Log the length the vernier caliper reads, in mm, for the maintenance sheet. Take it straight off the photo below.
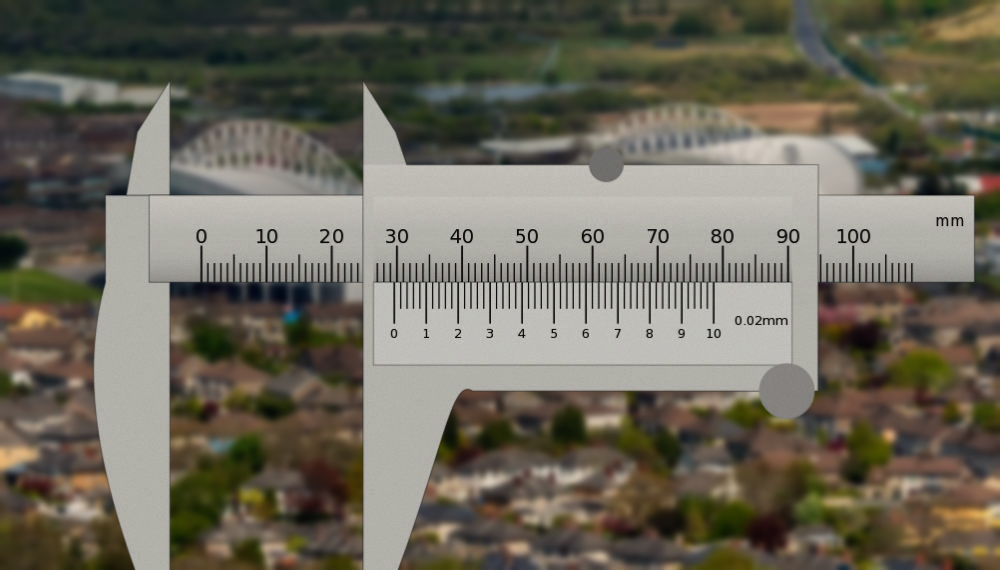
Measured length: 29.6 mm
